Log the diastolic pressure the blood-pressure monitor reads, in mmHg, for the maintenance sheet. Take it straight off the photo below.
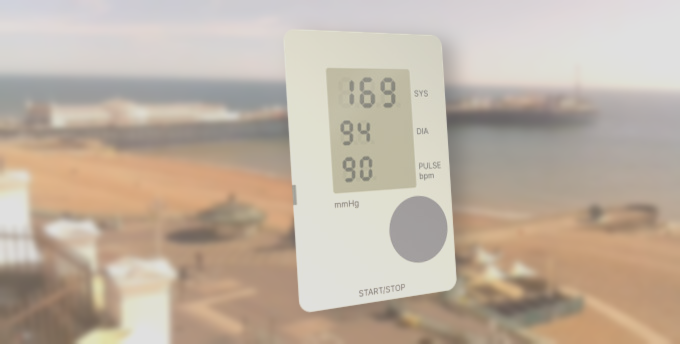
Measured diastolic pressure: 94 mmHg
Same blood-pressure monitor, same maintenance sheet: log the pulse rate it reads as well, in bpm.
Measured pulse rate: 90 bpm
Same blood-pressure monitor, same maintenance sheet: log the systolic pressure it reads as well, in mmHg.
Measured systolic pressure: 169 mmHg
